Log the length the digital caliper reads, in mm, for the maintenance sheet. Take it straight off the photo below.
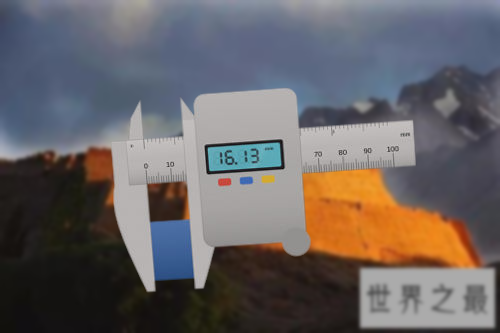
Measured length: 16.13 mm
